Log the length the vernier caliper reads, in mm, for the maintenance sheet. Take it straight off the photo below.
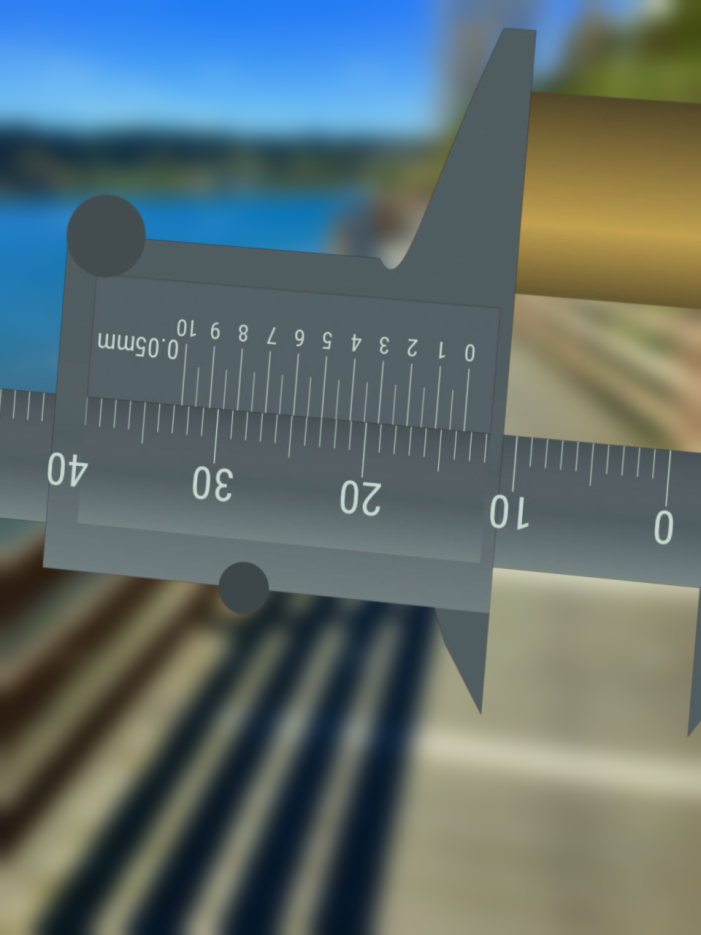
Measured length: 13.5 mm
